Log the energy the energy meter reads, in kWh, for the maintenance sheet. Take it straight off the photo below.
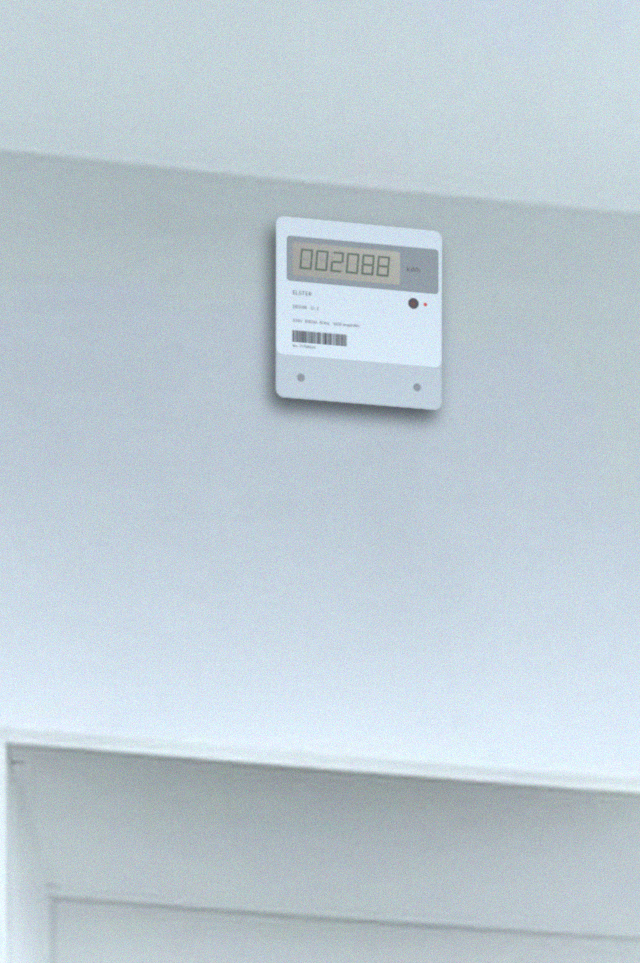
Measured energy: 2088 kWh
